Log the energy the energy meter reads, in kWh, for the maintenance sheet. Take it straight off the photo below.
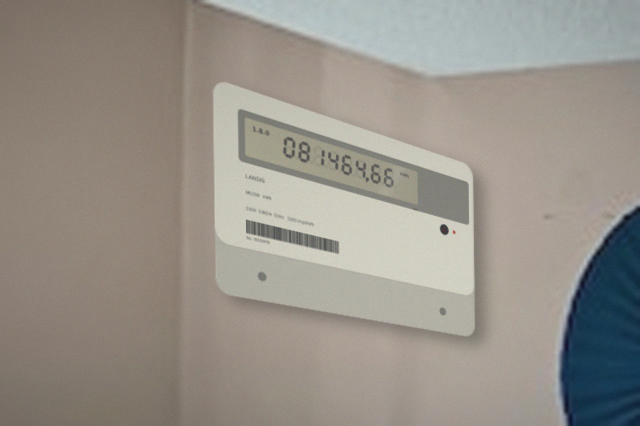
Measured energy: 81464.66 kWh
